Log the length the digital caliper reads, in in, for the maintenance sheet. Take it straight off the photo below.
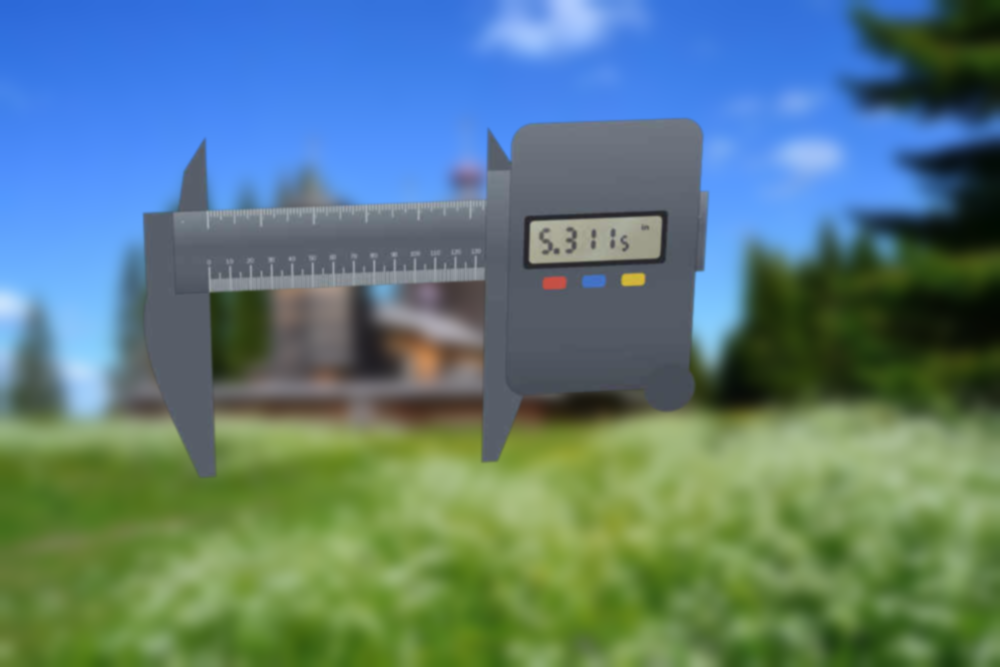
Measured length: 5.3115 in
